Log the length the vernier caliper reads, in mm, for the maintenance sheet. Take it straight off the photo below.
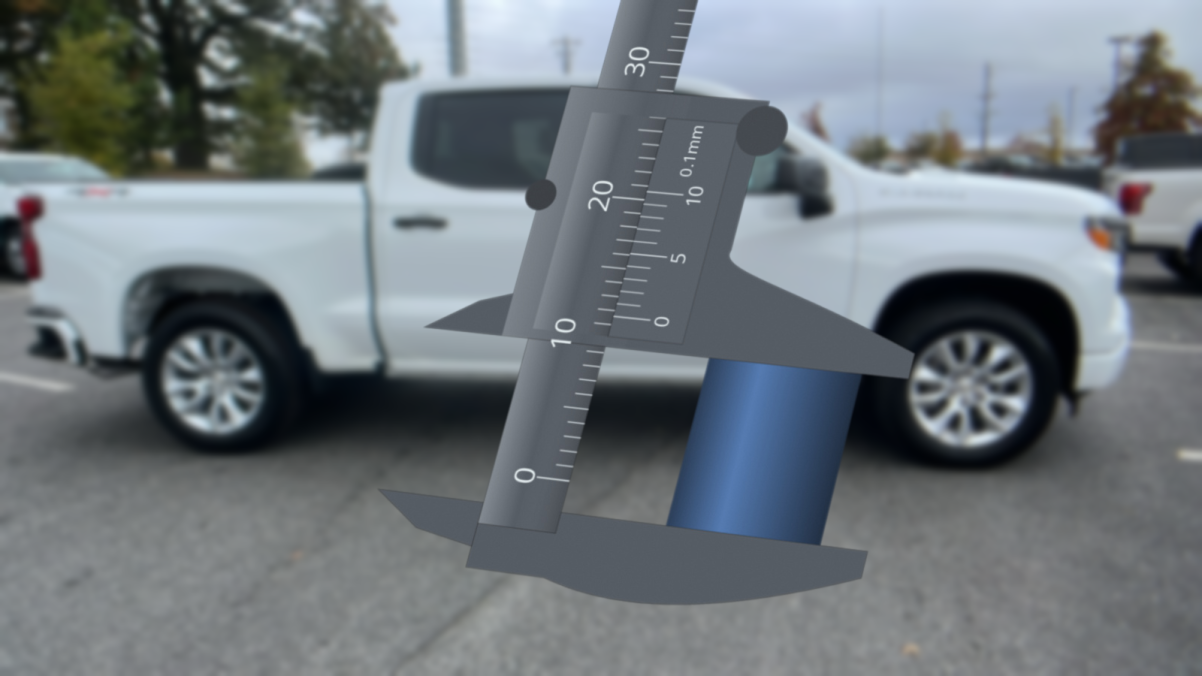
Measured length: 11.6 mm
